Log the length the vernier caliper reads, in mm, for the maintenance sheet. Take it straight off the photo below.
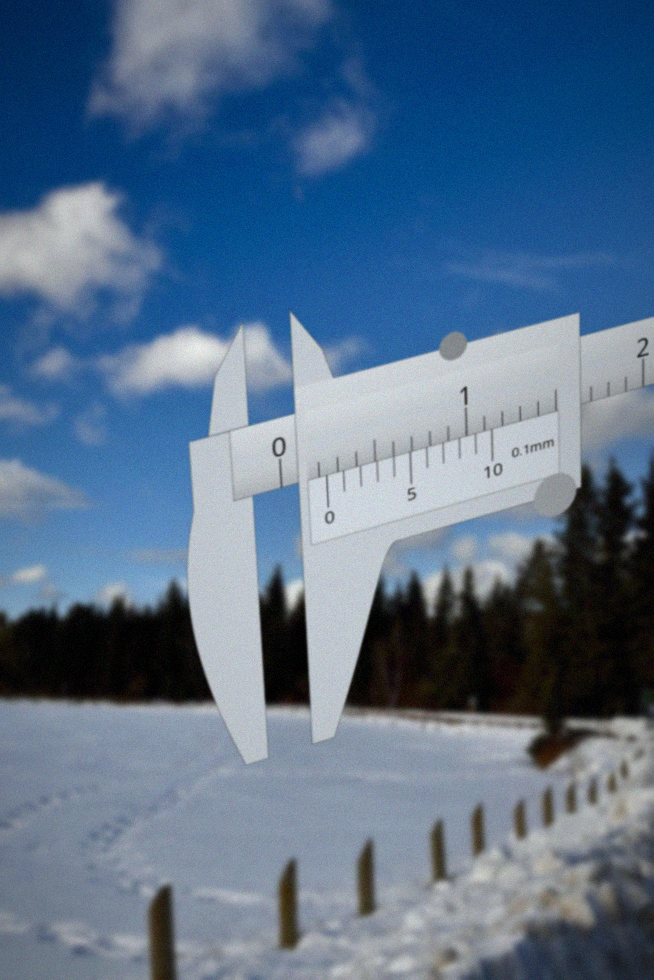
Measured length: 2.4 mm
